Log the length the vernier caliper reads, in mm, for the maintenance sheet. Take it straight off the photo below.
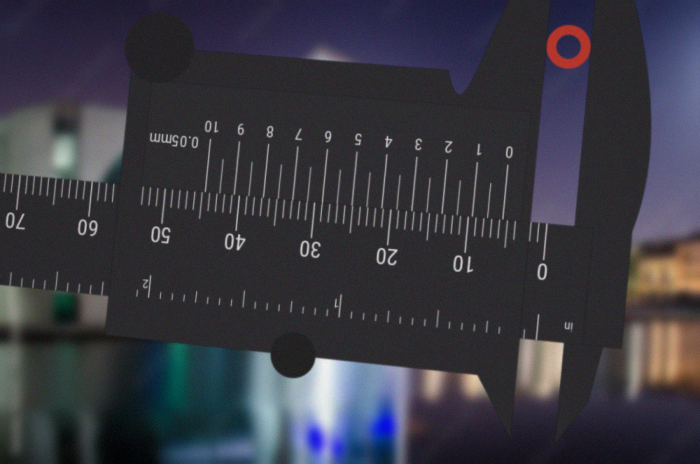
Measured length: 5.6 mm
